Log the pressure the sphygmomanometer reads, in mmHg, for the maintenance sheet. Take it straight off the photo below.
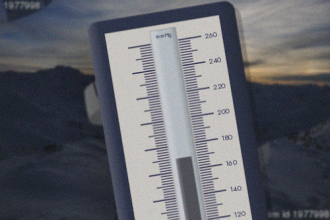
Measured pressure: 170 mmHg
